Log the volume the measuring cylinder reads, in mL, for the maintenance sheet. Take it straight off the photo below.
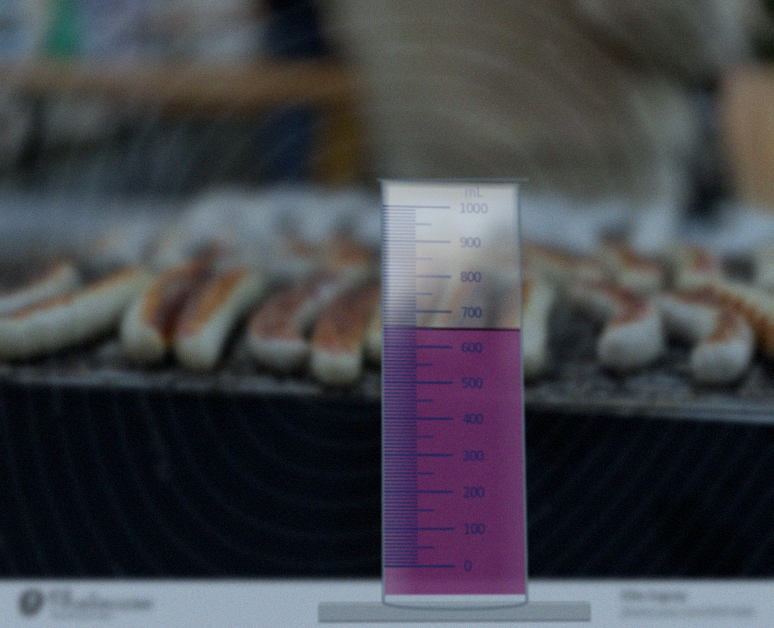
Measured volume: 650 mL
